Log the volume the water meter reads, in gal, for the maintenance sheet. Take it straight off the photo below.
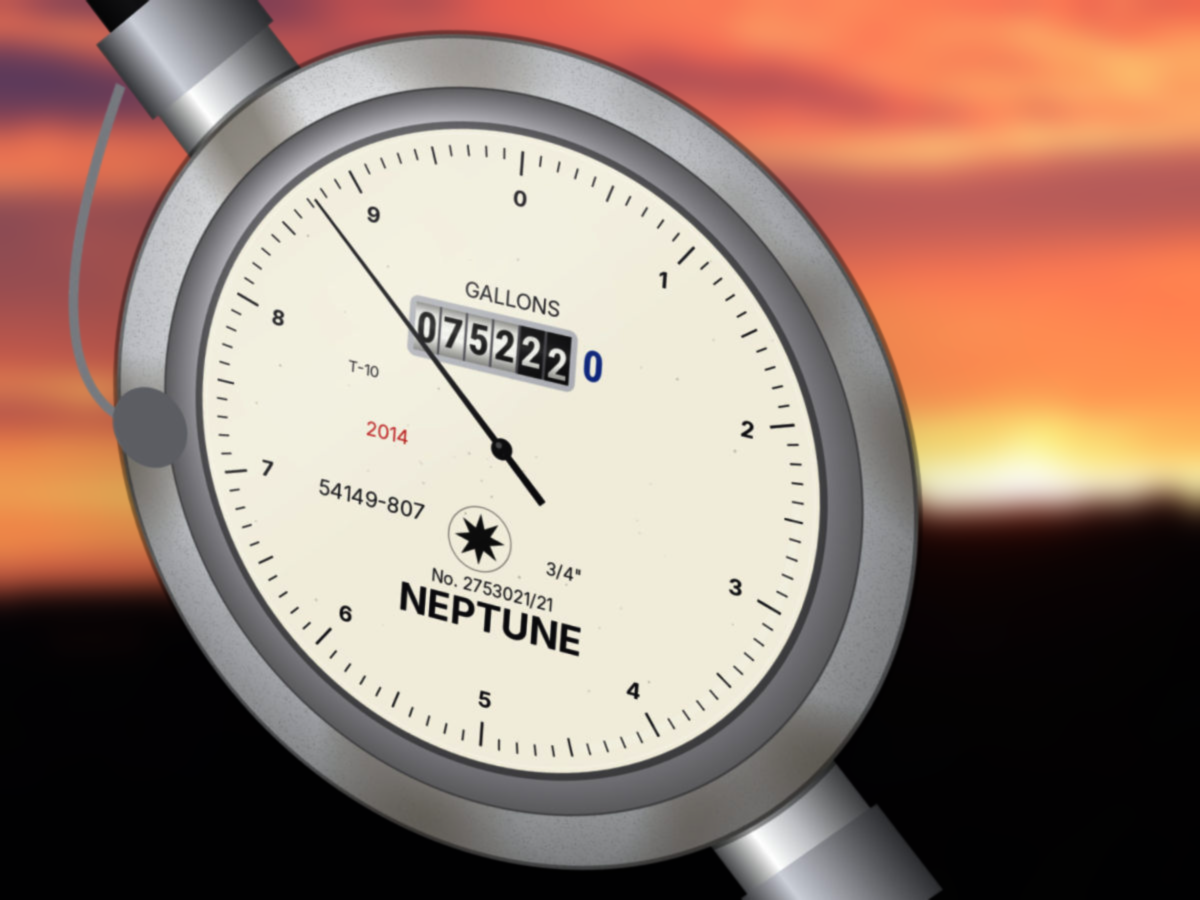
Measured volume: 752218.7 gal
